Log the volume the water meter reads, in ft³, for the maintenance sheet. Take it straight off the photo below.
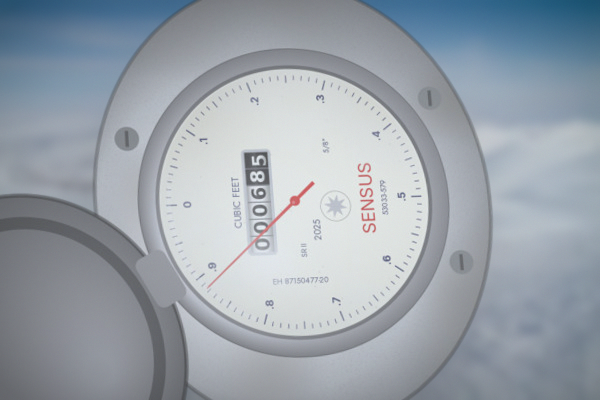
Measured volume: 684.88 ft³
